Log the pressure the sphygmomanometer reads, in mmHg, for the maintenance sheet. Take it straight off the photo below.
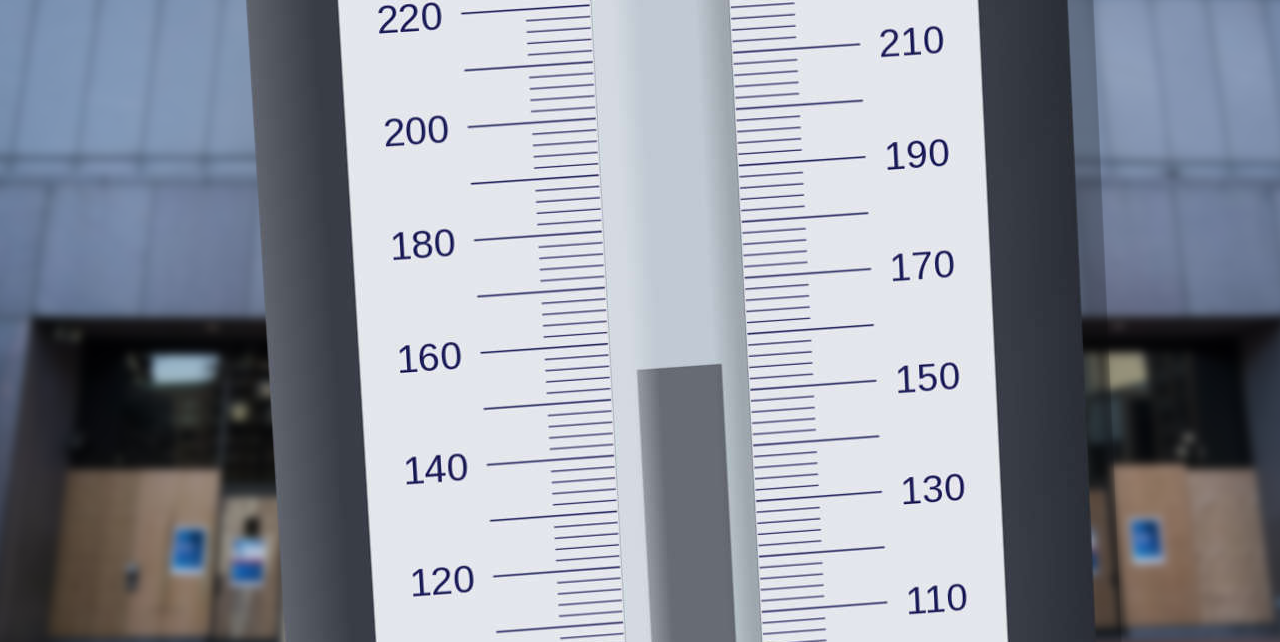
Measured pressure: 155 mmHg
